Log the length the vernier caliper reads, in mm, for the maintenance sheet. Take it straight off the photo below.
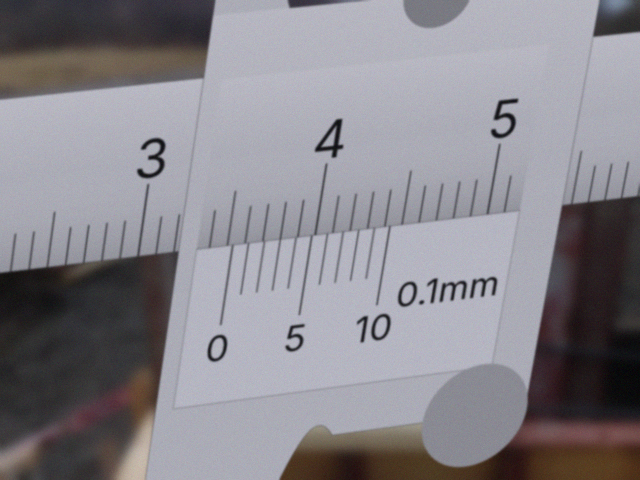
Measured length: 35.3 mm
